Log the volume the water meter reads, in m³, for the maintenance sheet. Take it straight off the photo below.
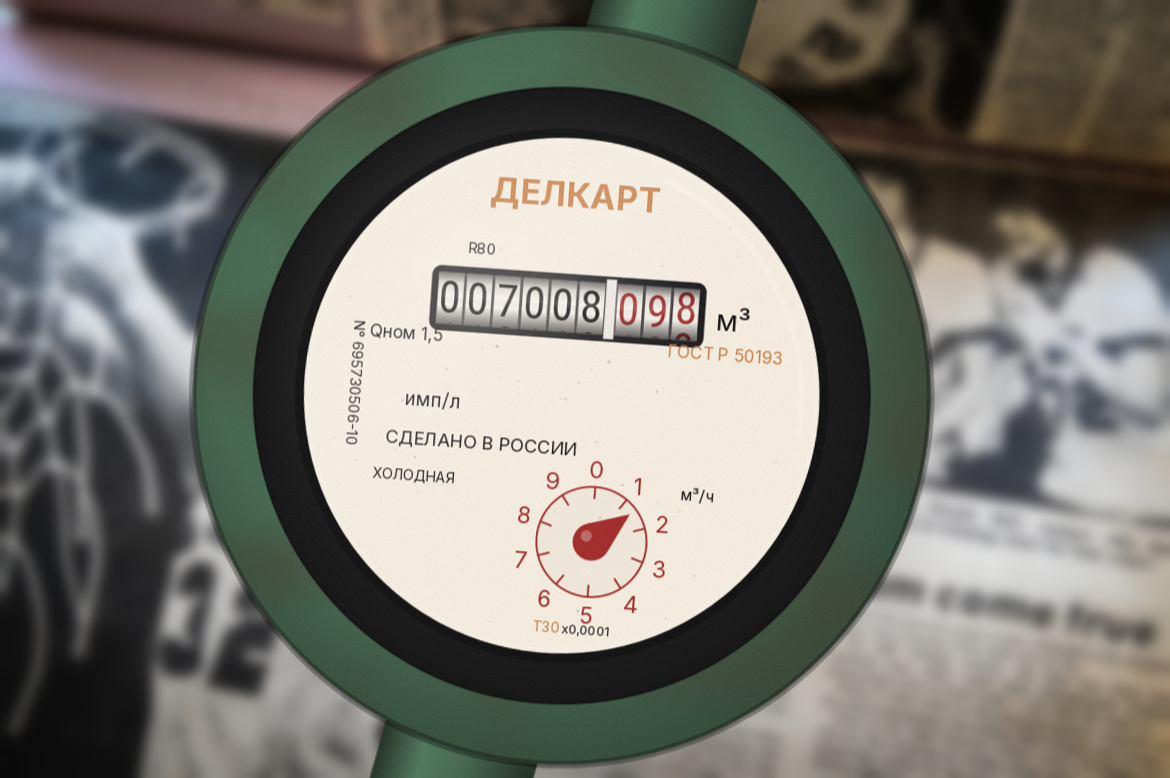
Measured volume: 7008.0981 m³
